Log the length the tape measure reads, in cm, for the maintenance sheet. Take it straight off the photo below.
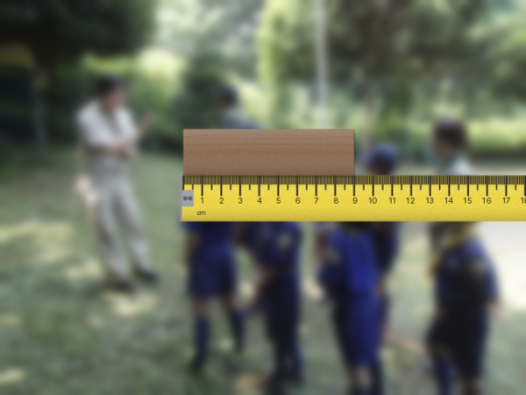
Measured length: 9 cm
